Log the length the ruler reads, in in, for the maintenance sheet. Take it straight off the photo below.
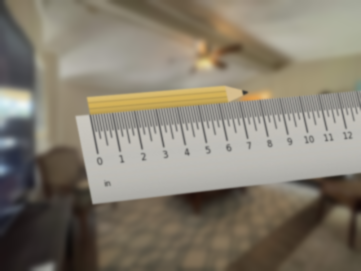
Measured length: 7.5 in
